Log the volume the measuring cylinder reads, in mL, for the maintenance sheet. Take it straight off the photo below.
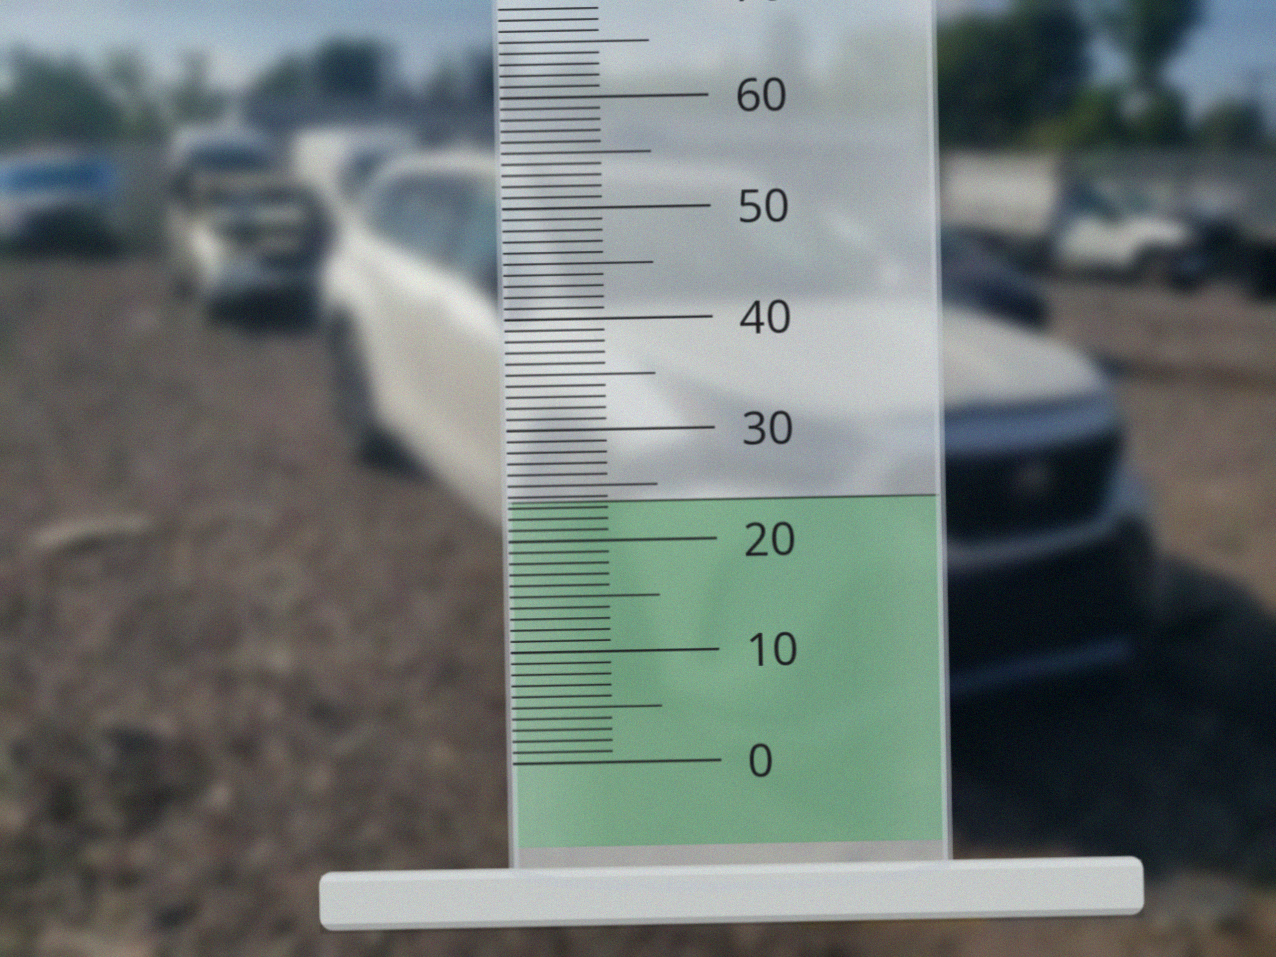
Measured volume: 23.5 mL
